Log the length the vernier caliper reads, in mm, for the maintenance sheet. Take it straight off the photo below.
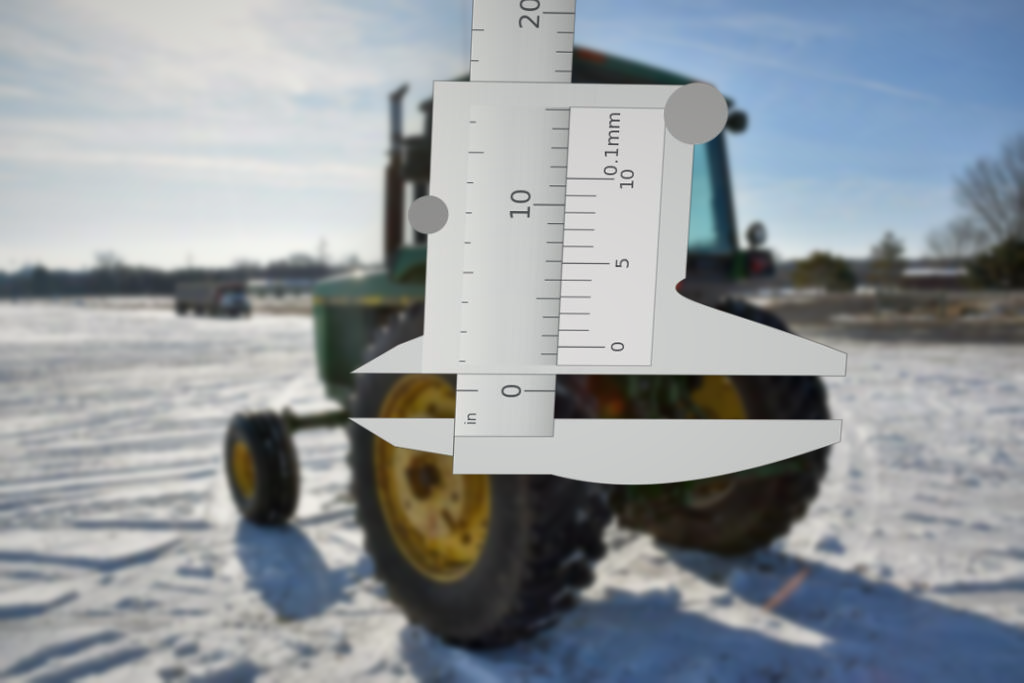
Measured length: 2.4 mm
